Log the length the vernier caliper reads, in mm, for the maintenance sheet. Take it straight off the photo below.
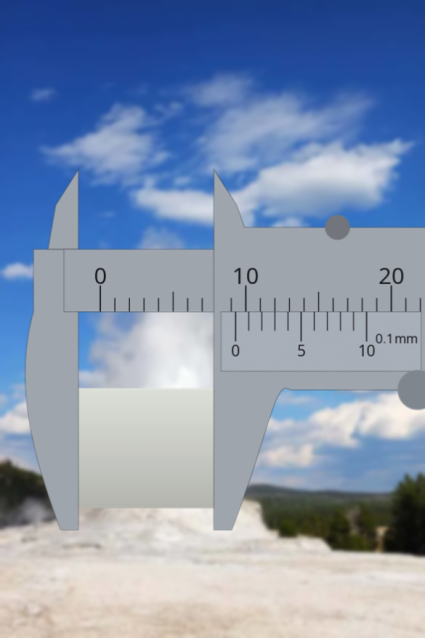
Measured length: 9.3 mm
